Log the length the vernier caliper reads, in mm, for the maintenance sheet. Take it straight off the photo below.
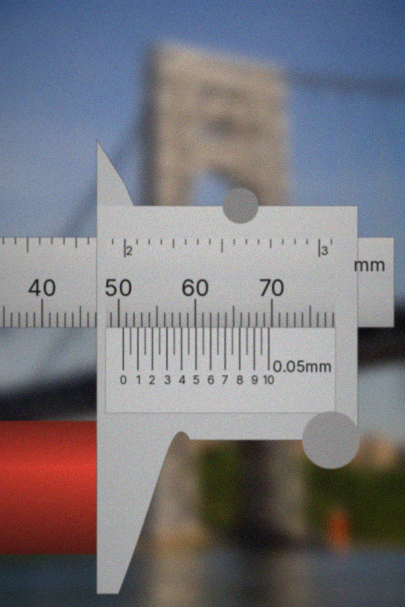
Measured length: 50.6 mm
